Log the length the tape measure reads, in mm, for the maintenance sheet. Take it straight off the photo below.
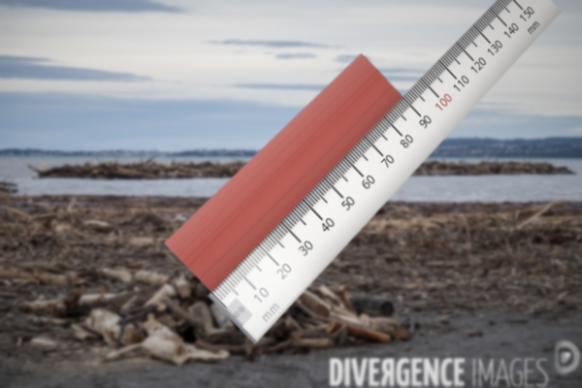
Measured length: 90 mm
